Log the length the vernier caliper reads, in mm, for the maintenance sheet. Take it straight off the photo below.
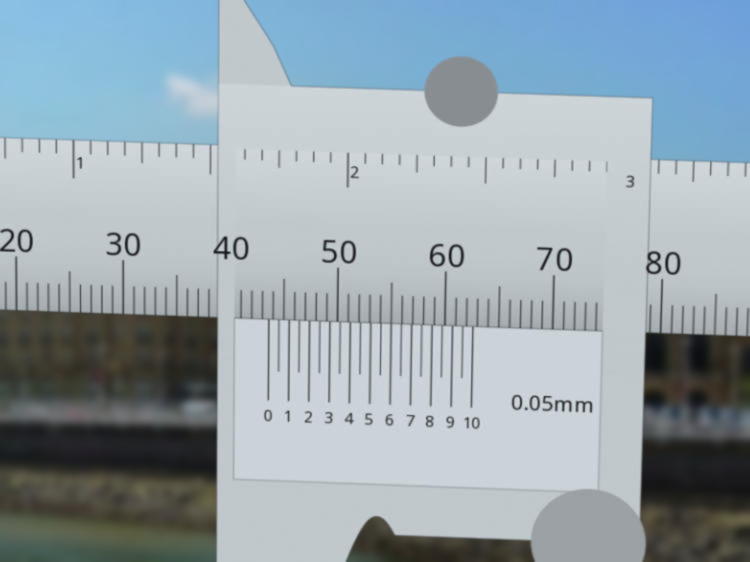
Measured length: 43.6 mm
